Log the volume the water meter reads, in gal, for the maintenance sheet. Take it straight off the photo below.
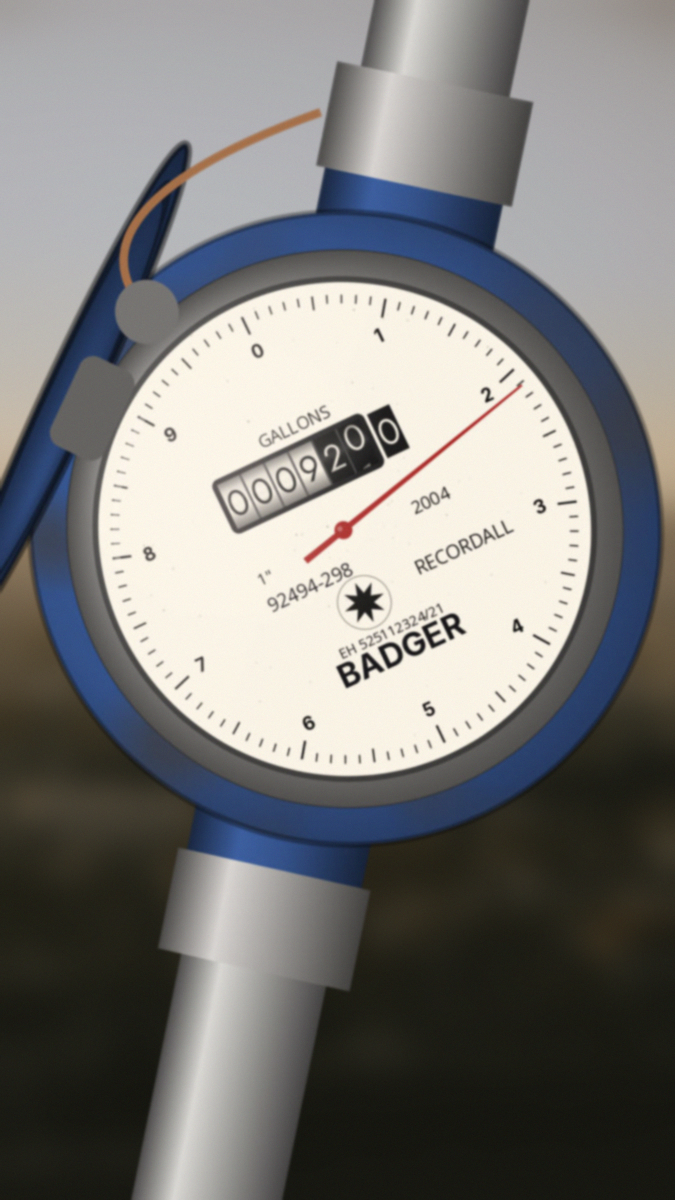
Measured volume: 9202.1 gal
